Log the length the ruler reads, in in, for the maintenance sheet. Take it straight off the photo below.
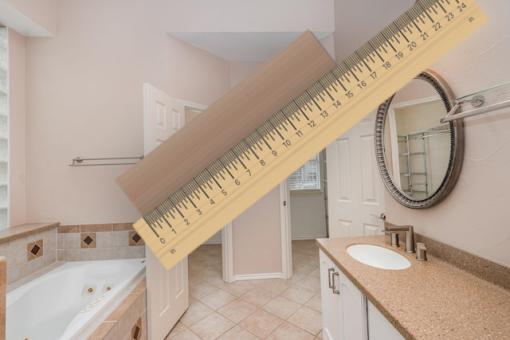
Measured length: 15.5 in
